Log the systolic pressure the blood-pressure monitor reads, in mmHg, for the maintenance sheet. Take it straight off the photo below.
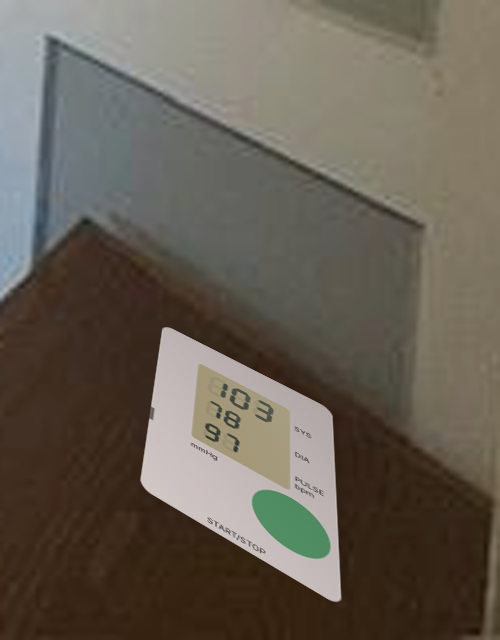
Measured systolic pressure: 103 mmHg
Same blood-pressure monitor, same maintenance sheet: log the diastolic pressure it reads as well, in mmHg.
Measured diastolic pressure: 78 mmHg
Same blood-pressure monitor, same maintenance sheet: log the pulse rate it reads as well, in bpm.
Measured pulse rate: 97 bpm
